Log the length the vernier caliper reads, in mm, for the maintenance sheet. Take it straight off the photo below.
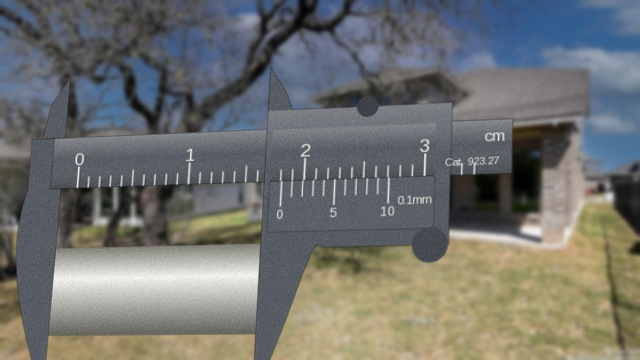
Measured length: 18.1 mm
